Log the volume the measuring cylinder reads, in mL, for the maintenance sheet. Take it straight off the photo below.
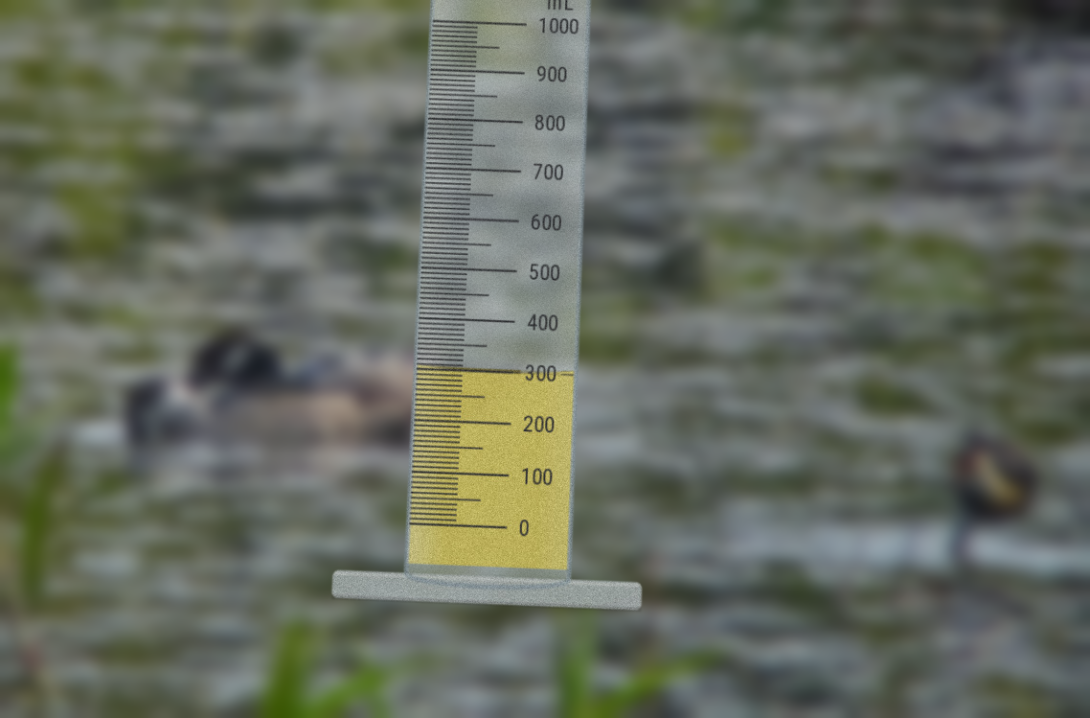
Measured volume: 300 mL
